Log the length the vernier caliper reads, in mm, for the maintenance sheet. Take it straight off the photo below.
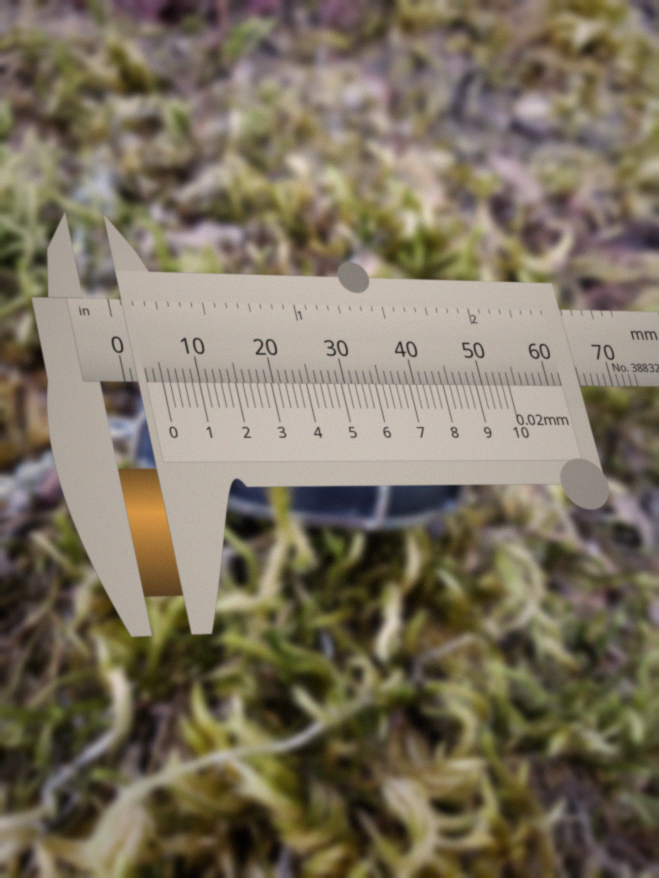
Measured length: 5.0 mm
